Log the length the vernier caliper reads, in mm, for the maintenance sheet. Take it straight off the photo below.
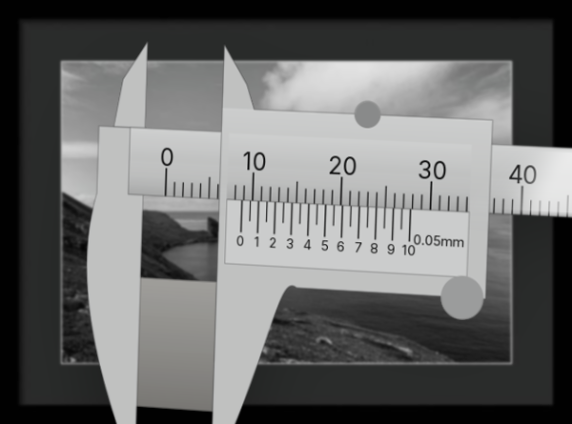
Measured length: 8.8 mm
